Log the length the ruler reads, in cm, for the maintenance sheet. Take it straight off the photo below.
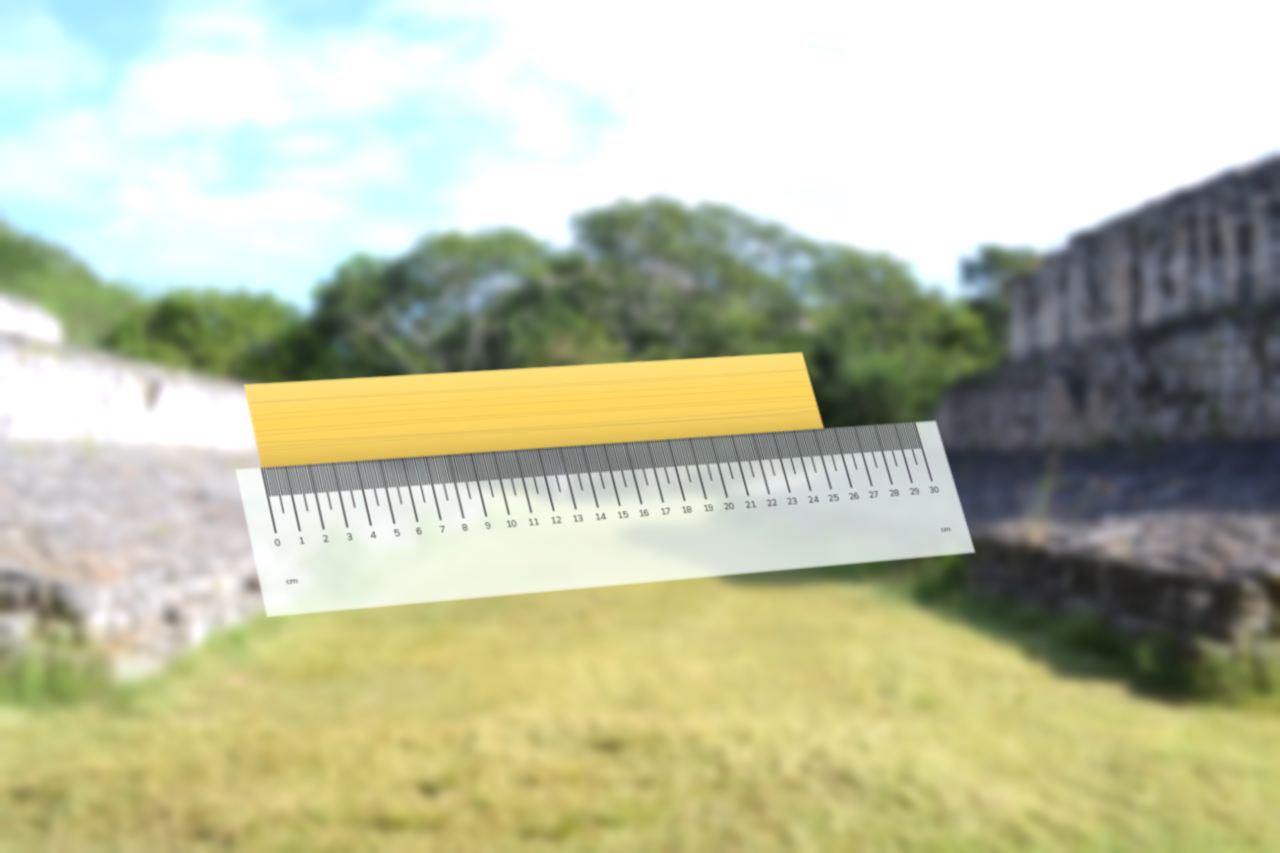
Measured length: 25.5 cm
